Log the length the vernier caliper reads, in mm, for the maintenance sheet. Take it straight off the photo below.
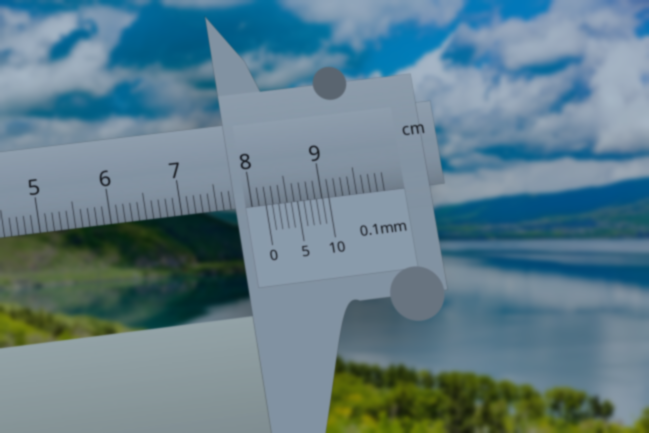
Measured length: 82.0 mm
